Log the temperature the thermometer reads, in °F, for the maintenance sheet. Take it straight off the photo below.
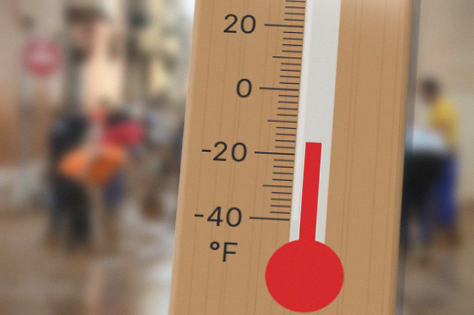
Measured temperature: -16 °F
